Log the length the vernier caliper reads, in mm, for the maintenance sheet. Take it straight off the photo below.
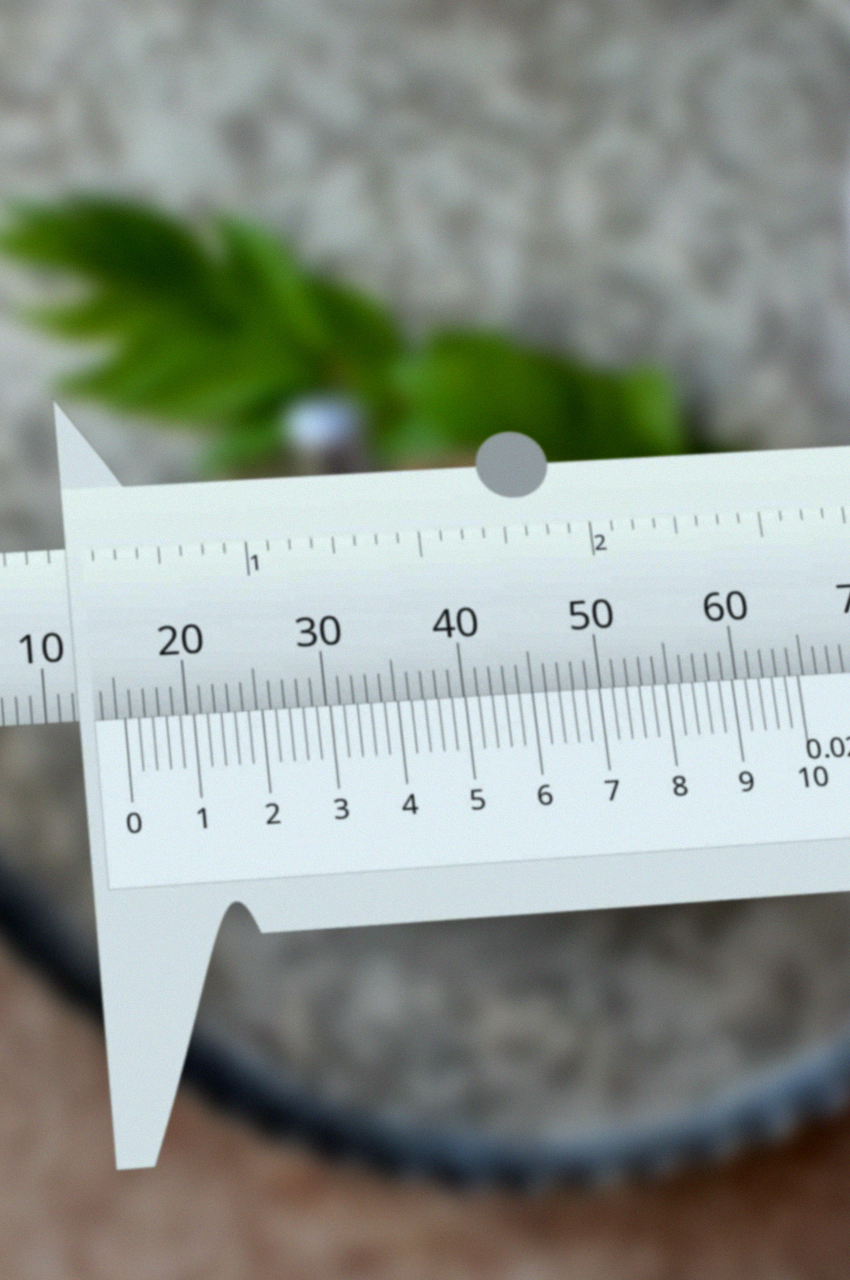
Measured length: 15.6 mm
